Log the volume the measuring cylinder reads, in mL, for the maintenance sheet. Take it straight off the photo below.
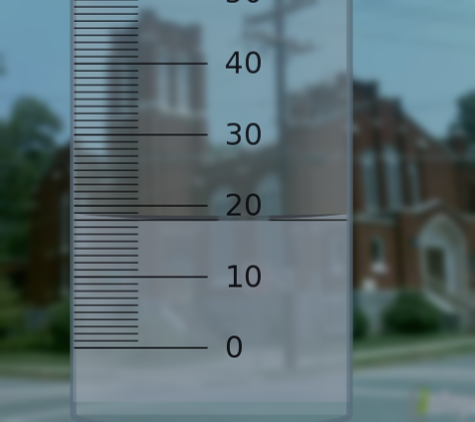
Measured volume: 18 mL
